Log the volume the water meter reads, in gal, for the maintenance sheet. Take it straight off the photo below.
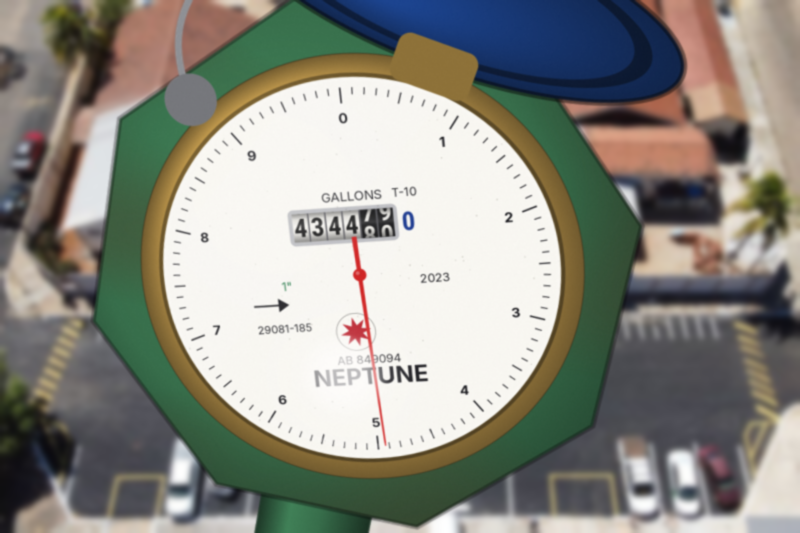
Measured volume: 4344794.9 gal
